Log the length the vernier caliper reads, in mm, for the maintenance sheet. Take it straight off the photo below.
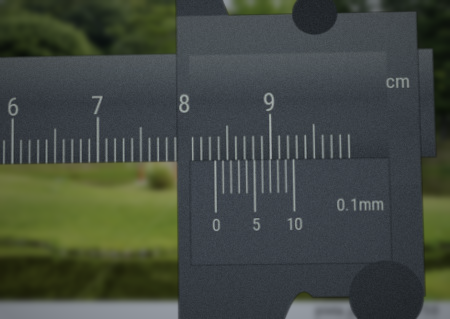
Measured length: 83.6 mm
